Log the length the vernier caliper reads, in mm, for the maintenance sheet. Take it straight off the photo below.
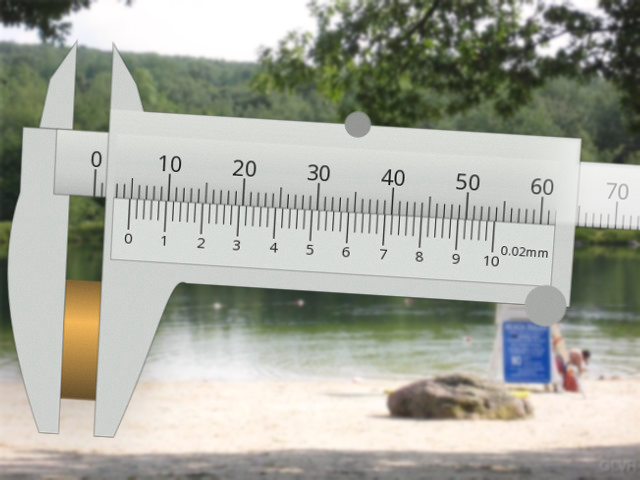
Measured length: 4.8 mm
